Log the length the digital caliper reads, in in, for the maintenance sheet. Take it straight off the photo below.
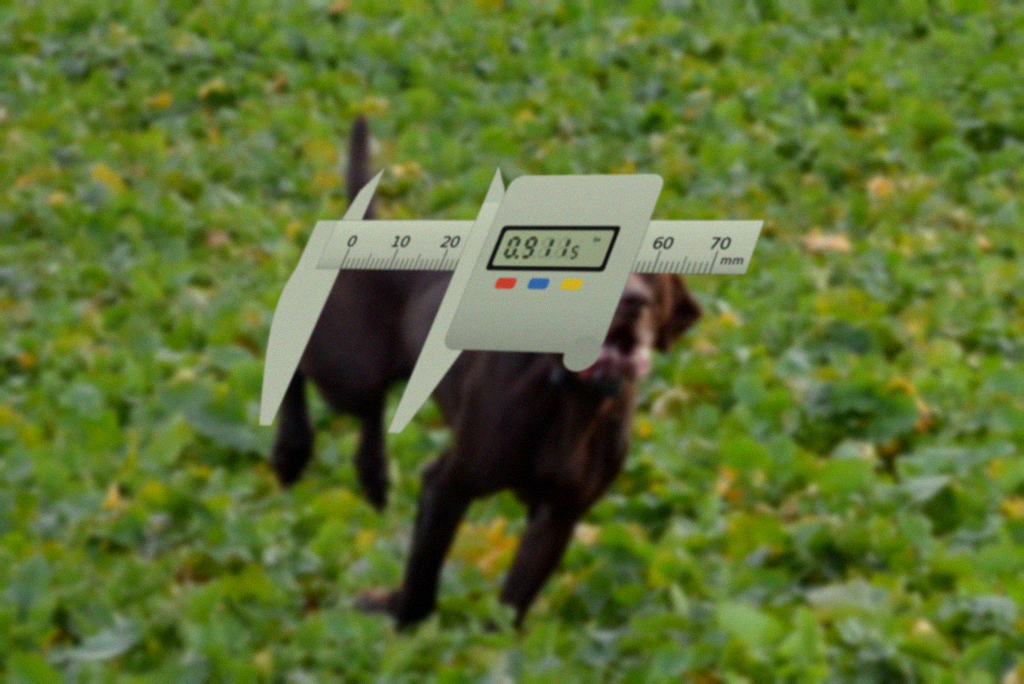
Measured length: 0.9115 in
